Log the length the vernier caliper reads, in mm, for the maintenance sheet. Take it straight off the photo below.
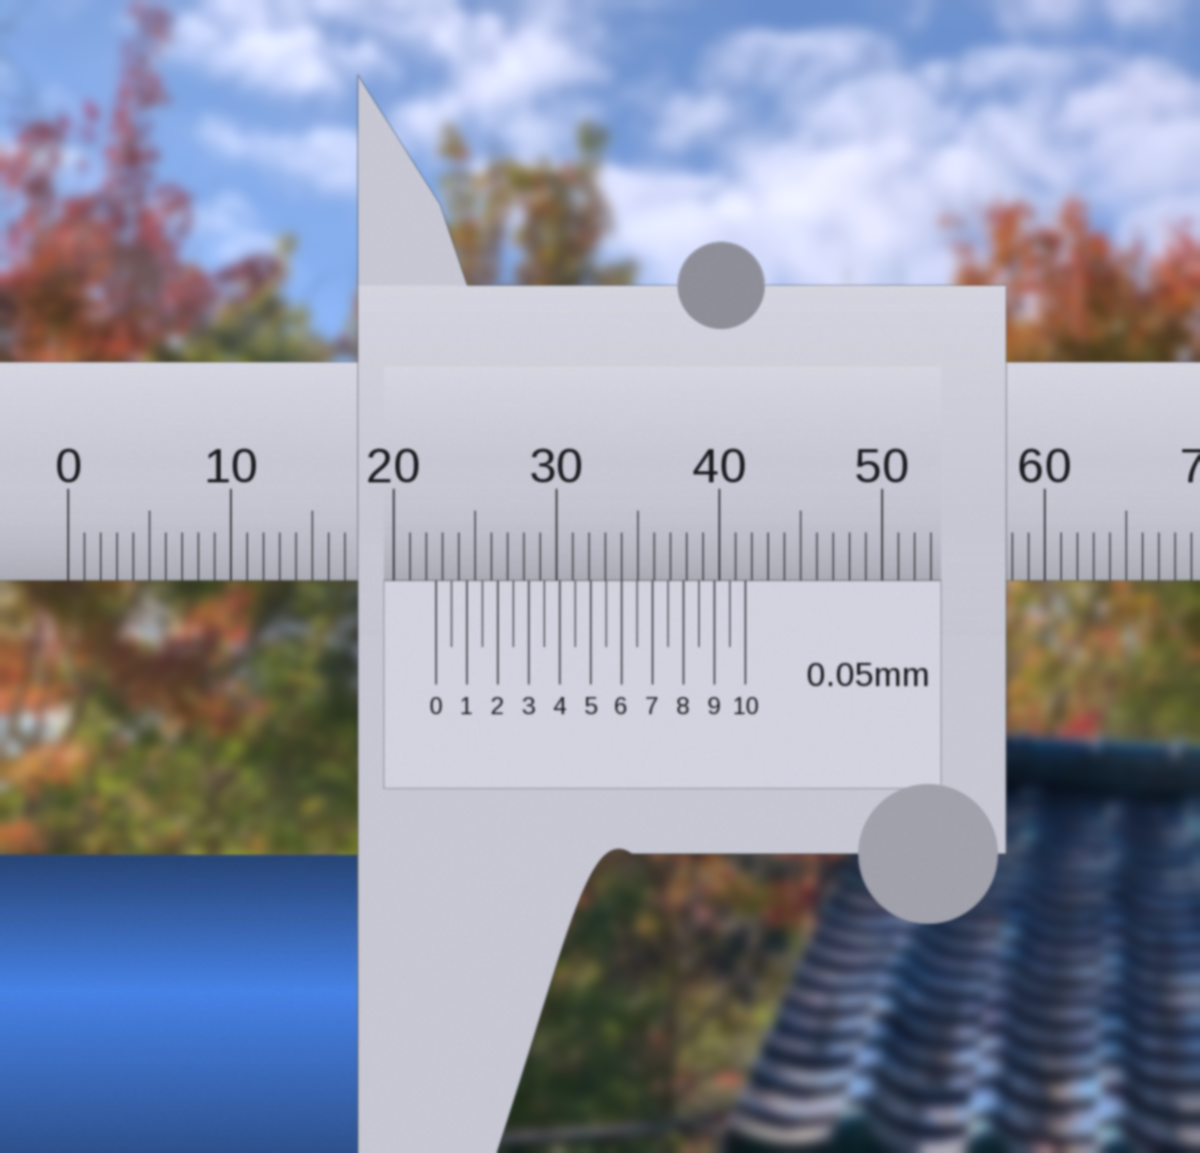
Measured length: 22.6 mm
